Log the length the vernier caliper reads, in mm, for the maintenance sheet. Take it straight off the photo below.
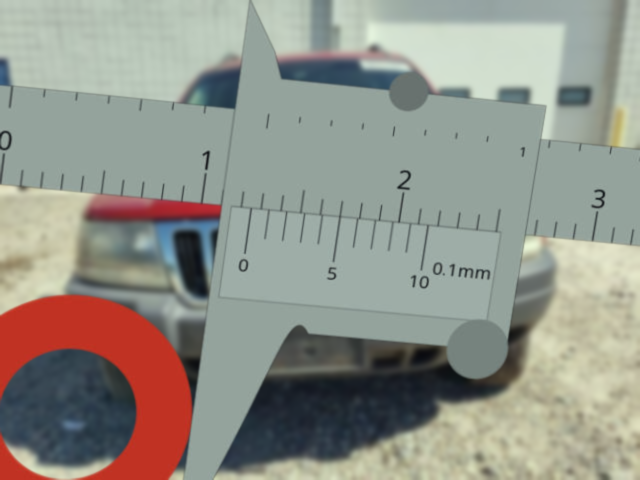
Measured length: 12.5 mm
